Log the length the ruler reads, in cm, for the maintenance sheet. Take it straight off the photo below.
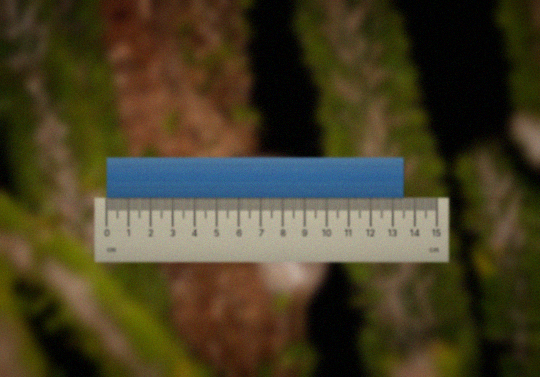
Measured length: 13.5 cm
